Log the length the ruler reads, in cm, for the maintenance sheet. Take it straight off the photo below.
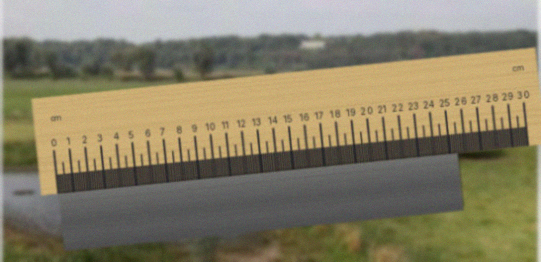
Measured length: 25.5 cm
